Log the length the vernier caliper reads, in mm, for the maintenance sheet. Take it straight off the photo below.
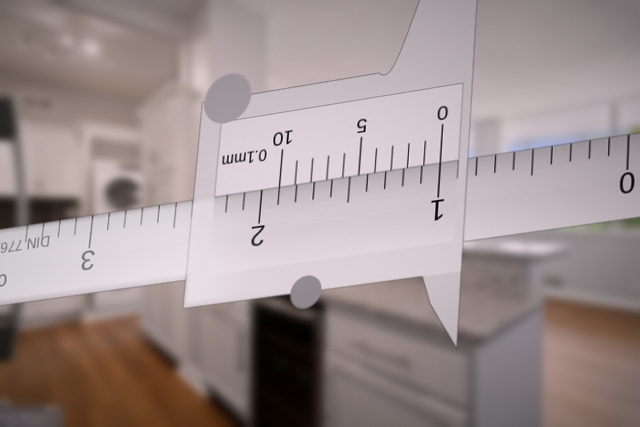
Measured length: 10.0 mm
